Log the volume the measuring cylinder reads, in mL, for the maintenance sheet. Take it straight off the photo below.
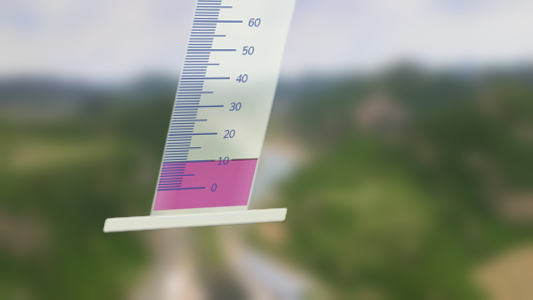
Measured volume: 10 mL
